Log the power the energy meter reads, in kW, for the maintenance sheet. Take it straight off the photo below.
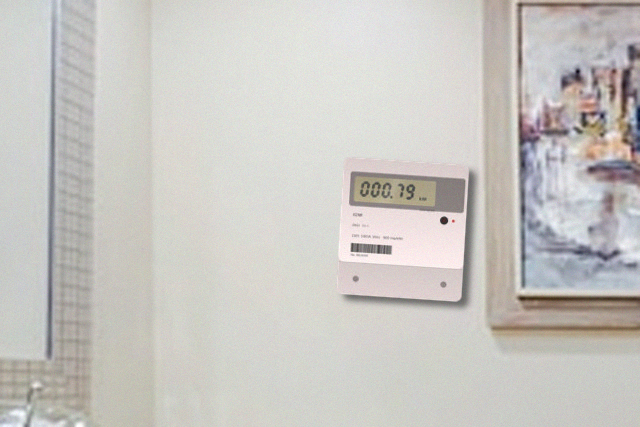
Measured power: 0.79 kW
